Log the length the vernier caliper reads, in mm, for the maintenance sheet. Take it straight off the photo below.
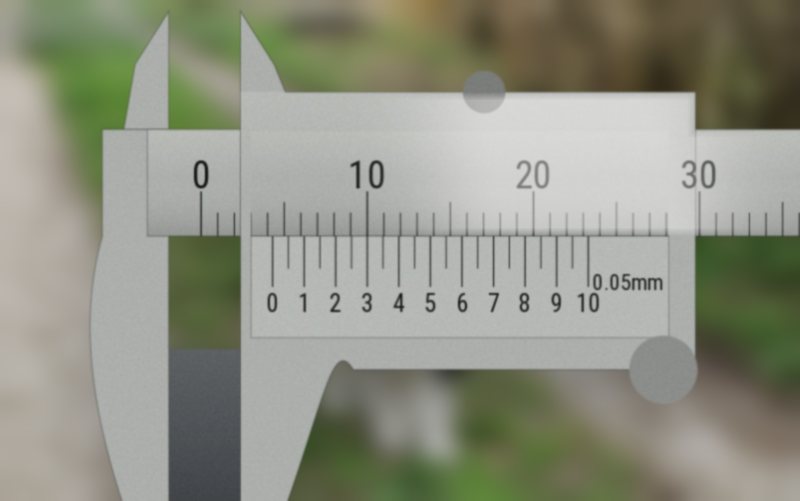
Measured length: 4.3 mm
